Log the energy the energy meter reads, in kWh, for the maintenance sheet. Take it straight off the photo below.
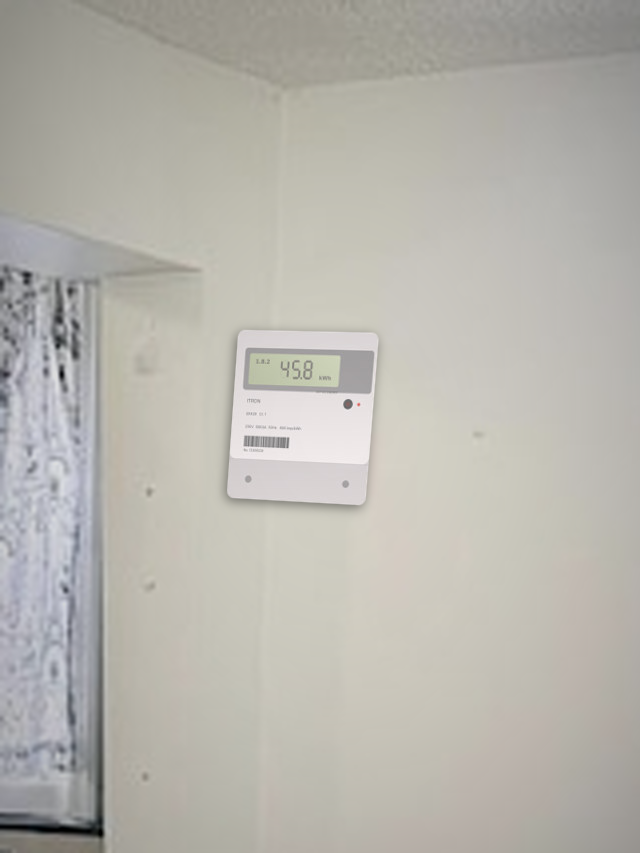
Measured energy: 45.8 kWh
